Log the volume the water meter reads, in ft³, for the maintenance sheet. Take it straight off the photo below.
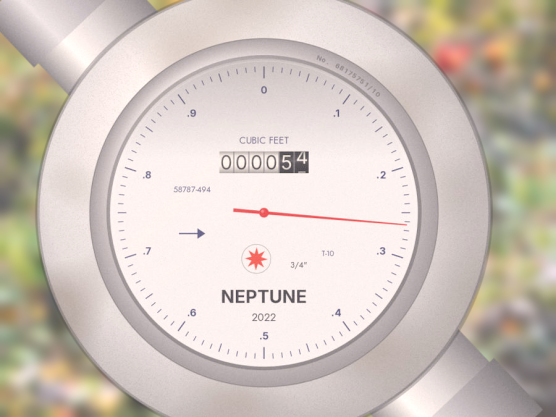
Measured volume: 54.26 ft³
